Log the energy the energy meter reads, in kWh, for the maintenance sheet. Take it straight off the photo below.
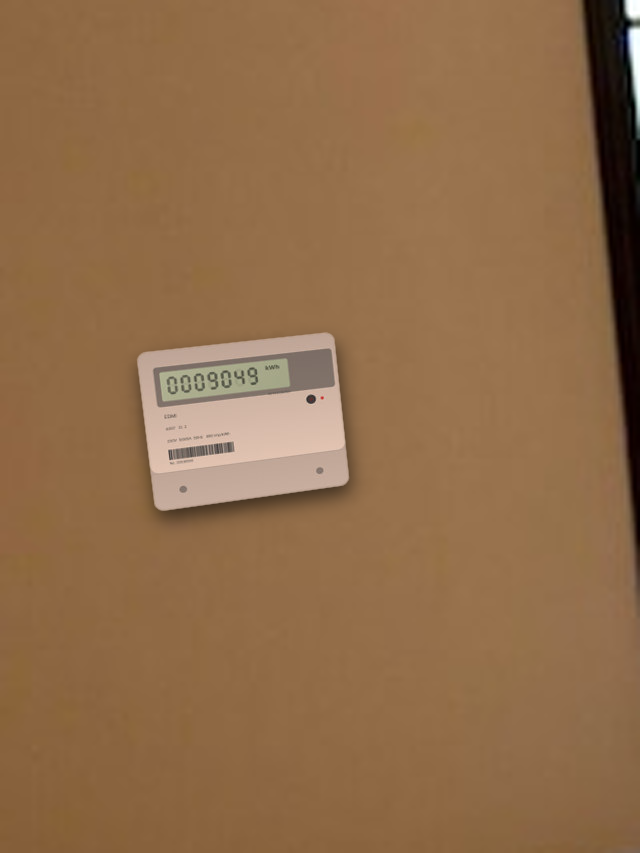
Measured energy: 9049 kWh
